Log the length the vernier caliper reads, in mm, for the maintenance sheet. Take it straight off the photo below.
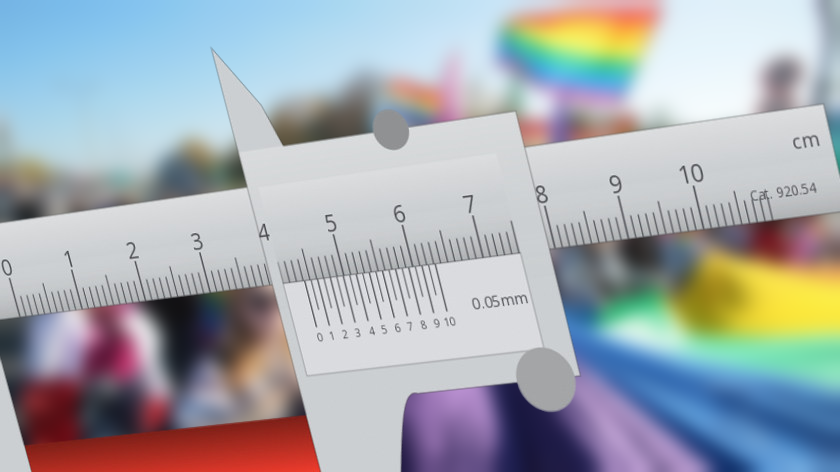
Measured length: 44.2 mm
